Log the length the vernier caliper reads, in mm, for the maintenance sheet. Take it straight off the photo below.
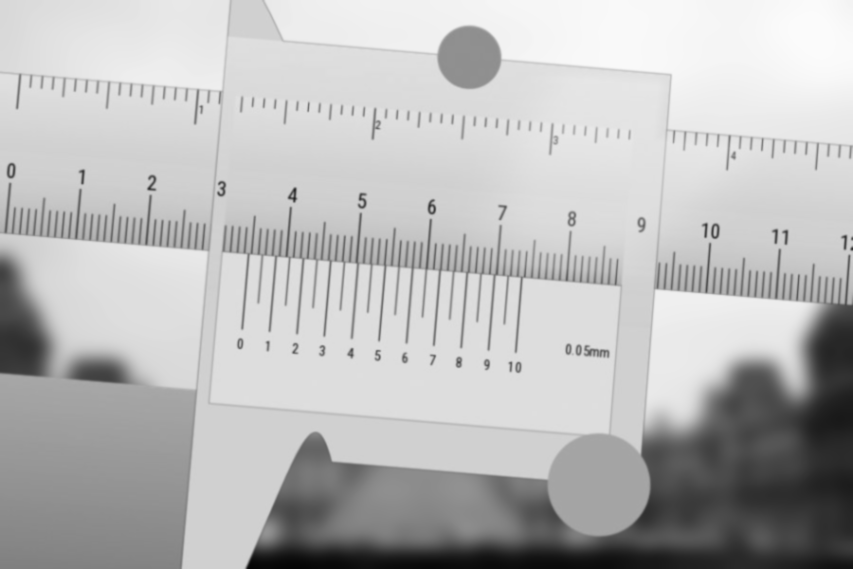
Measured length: 34.6 mm
